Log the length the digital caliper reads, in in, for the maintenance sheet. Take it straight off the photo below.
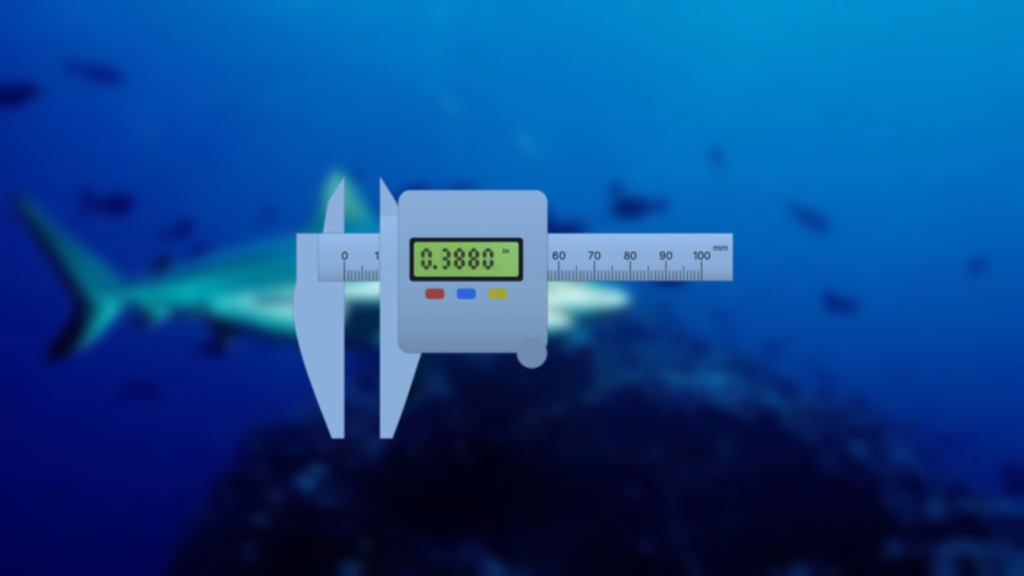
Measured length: 0.3880 in
